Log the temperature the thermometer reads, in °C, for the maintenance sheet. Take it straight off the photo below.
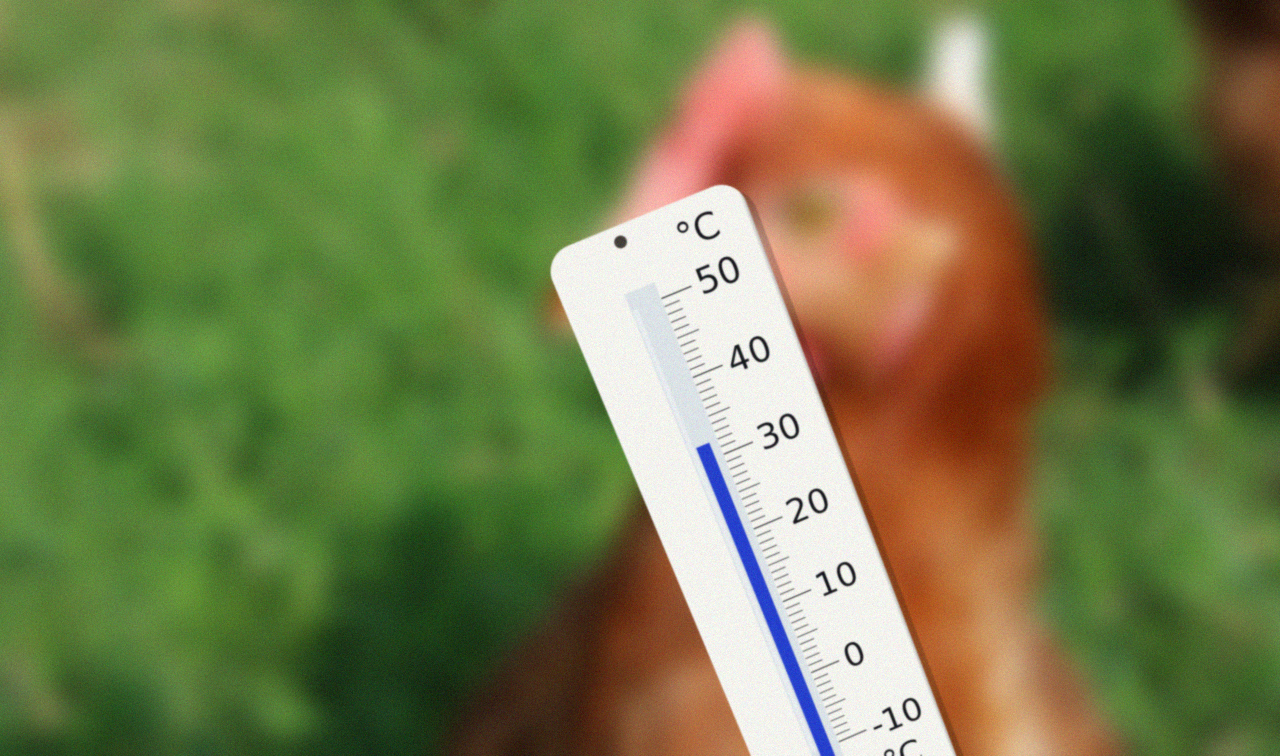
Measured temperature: 32 °C
